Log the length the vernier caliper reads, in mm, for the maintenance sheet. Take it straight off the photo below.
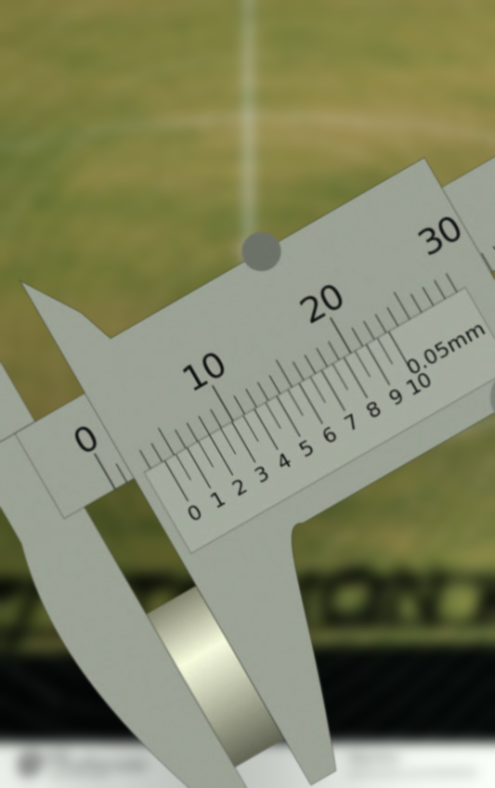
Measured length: 4.2 mm
